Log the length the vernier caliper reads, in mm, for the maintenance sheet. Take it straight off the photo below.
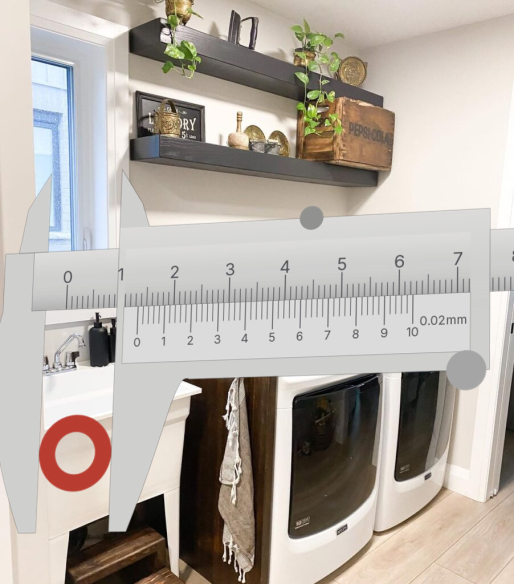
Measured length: 13.4 mm
